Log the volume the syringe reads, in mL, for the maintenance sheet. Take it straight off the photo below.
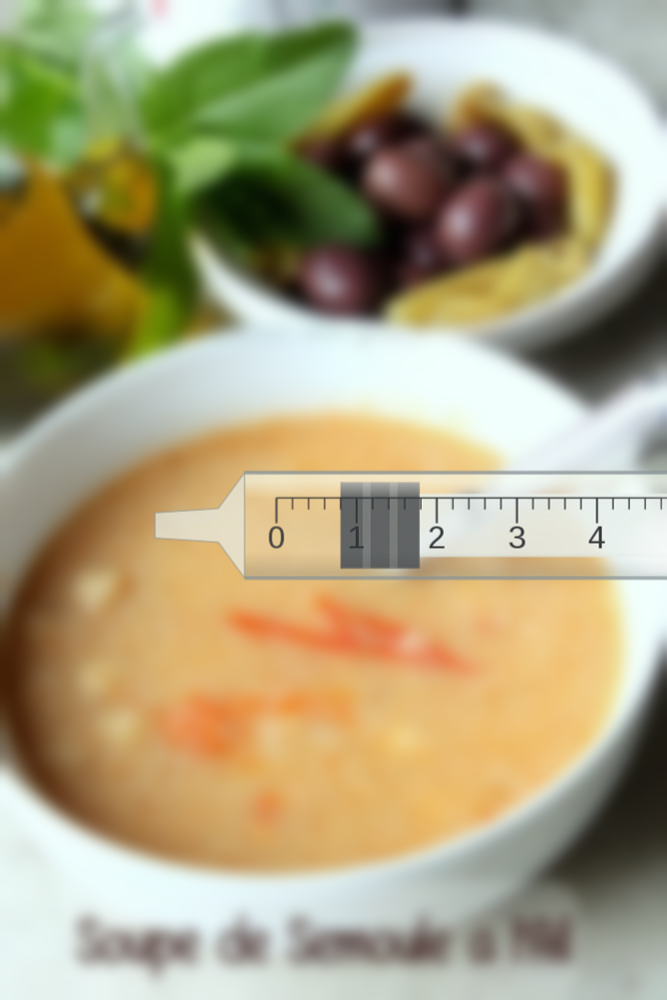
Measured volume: 0.8 mL
